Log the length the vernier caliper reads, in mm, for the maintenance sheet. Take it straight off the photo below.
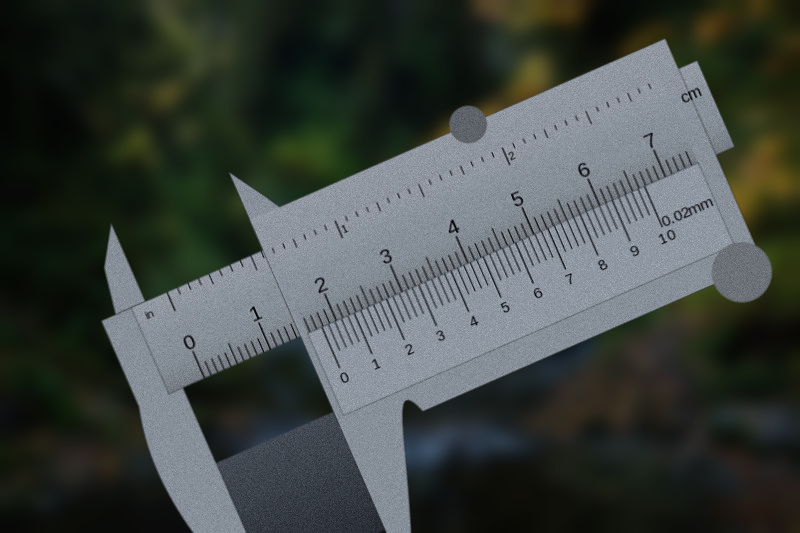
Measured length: 17.8 mm
